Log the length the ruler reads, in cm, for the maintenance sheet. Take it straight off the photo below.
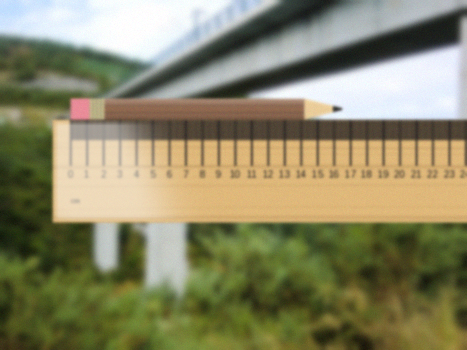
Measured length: 16.5 cm
